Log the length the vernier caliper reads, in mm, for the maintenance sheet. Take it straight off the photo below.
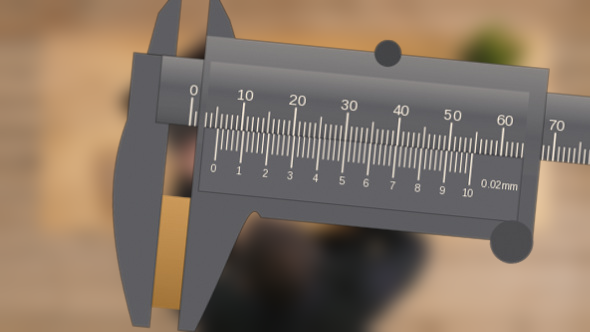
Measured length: 5.5 mm
